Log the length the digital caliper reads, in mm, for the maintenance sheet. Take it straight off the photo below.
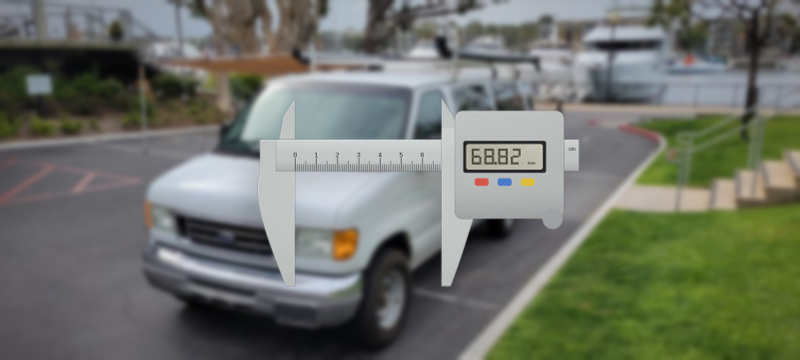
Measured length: 68.82 mm
